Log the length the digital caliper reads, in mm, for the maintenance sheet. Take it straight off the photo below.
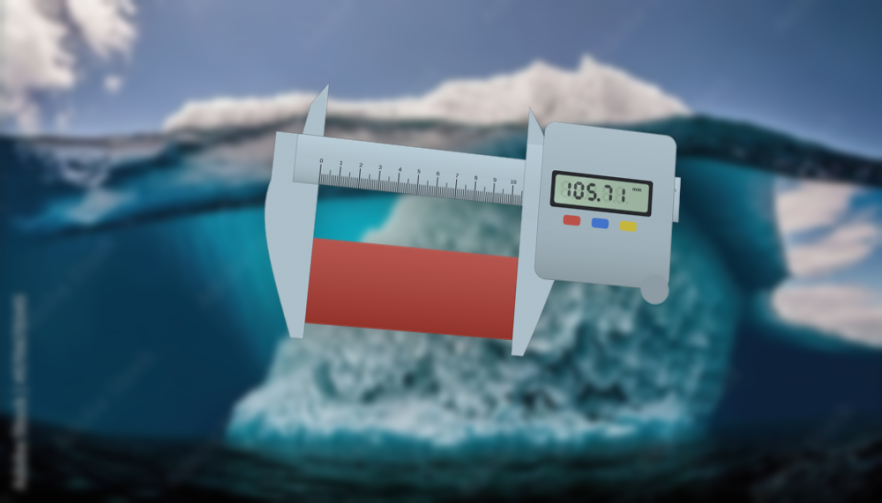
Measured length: 105.71 mm
